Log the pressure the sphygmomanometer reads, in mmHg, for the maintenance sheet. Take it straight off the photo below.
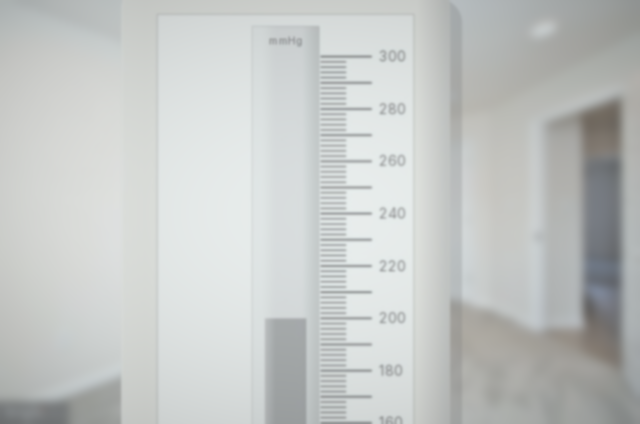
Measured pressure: 200 mmHg
